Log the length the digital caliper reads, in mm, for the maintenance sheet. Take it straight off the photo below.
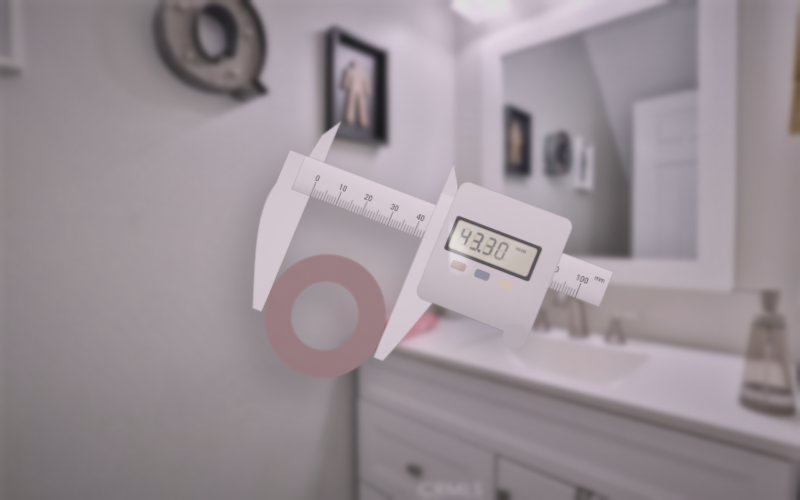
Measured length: 43.30 mm
